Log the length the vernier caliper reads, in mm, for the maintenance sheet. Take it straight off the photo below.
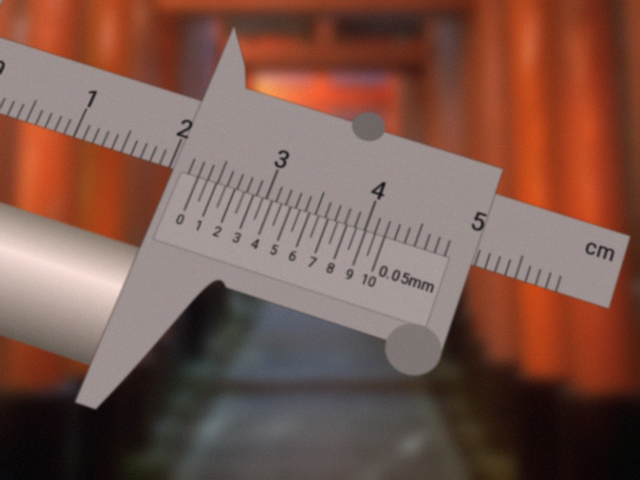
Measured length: 23.0 mm
